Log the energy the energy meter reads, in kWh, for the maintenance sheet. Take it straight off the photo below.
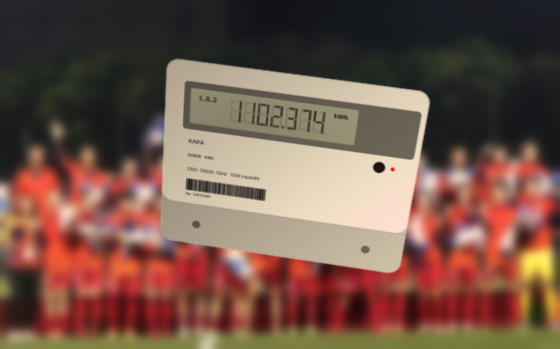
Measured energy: 1102.374 kWh
